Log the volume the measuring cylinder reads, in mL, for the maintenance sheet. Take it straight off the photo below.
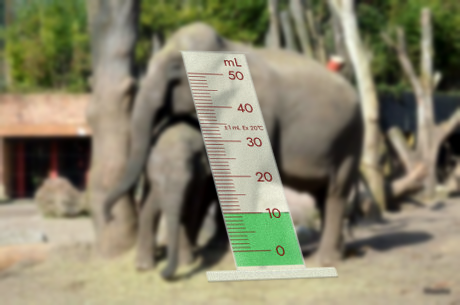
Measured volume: 10 mL
